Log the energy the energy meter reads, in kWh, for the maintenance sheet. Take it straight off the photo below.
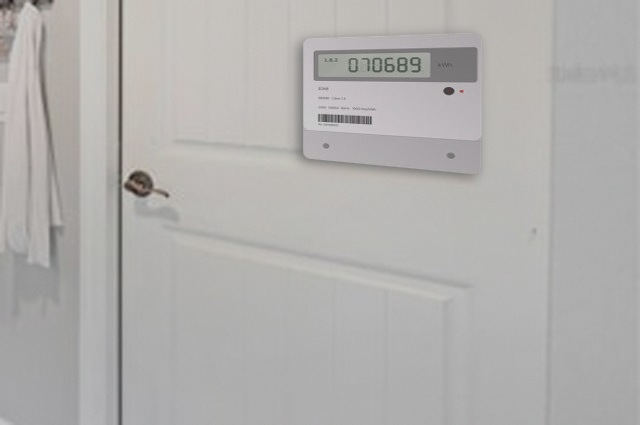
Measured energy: 70689 kWh
